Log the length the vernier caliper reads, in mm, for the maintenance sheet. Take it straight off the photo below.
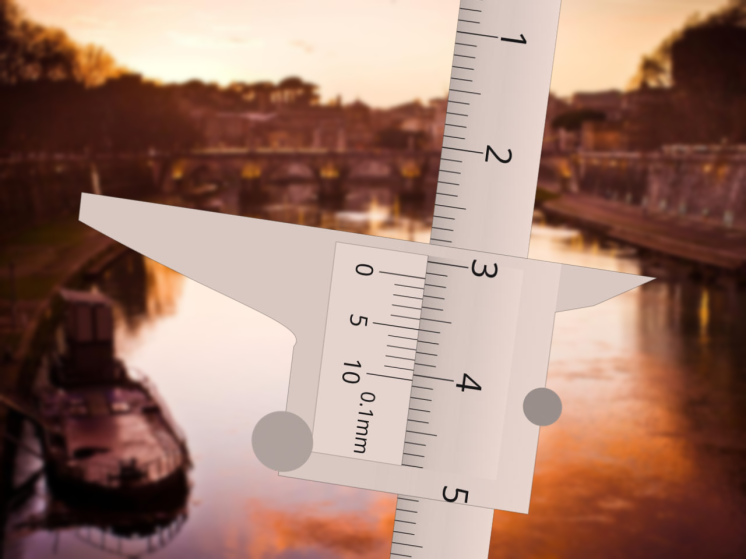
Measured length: 31.5 mm
